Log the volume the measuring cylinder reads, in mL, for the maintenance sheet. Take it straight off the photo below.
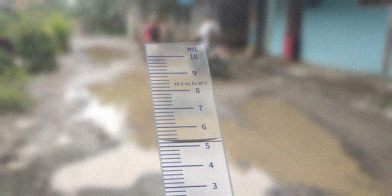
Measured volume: 5.2 mL
